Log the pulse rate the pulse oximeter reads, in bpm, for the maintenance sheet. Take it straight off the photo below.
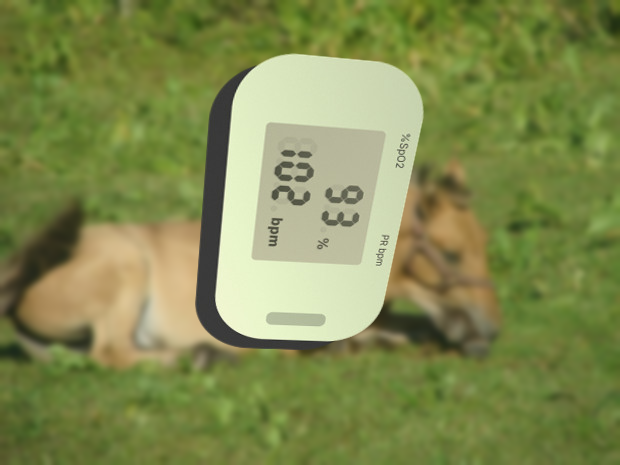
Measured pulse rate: 102 bpm
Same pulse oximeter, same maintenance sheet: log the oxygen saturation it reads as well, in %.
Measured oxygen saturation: 93 %
